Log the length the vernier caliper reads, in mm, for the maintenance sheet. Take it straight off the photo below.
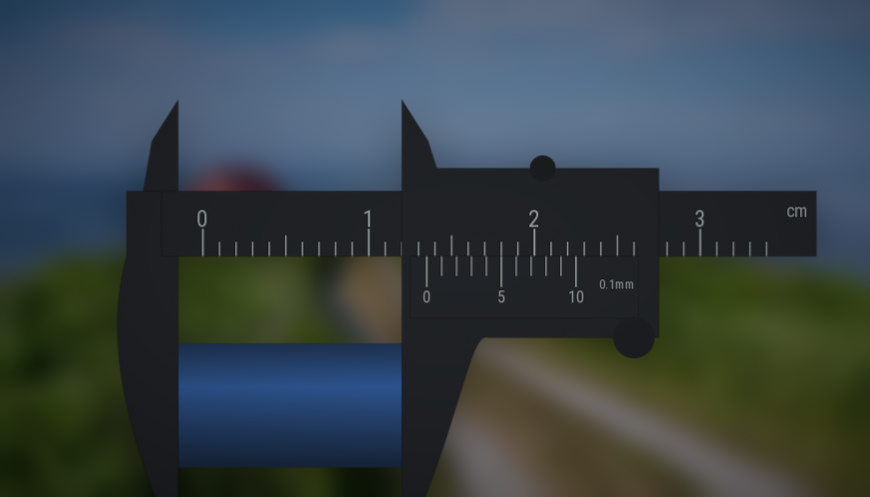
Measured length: 13.5 mm
